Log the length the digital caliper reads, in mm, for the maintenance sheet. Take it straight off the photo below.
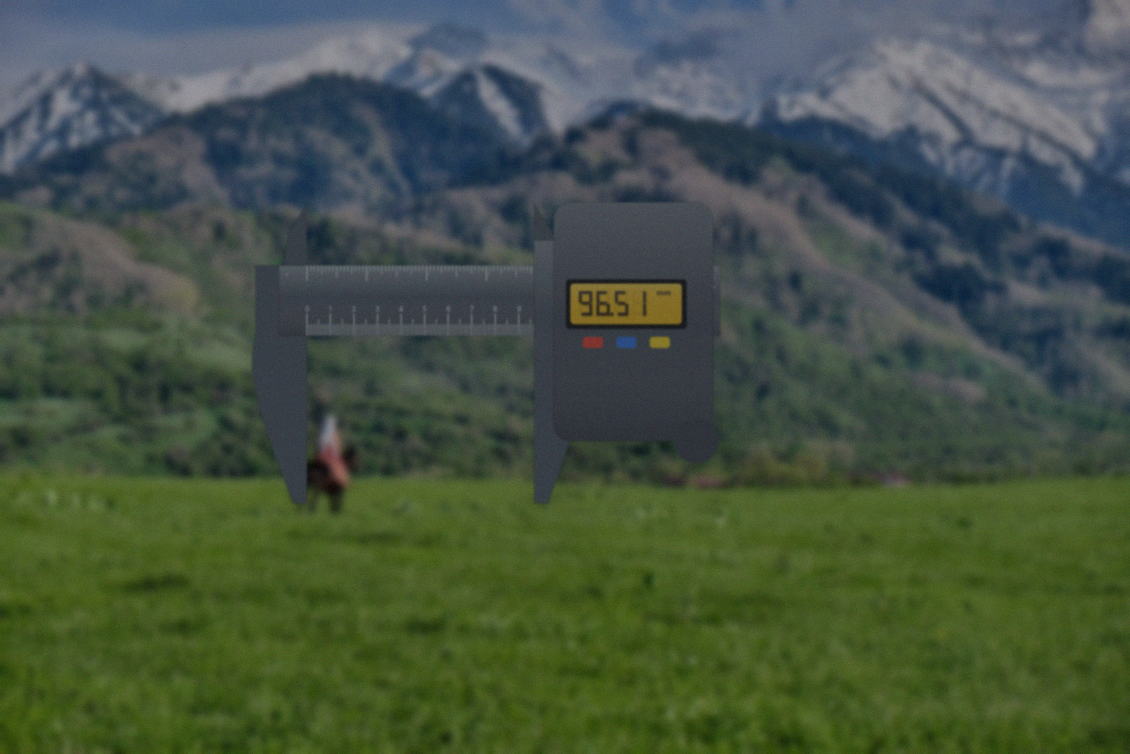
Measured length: 96.51 mm
